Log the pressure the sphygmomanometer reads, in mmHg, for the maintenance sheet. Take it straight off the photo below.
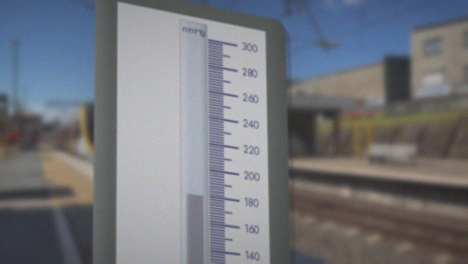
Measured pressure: 180 mmHg
